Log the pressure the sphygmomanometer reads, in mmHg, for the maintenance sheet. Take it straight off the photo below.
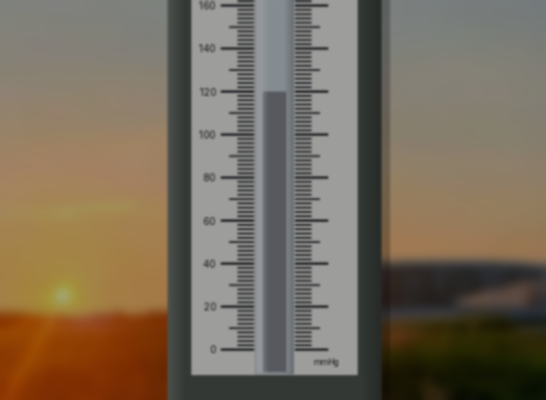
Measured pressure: 120 mmHg
